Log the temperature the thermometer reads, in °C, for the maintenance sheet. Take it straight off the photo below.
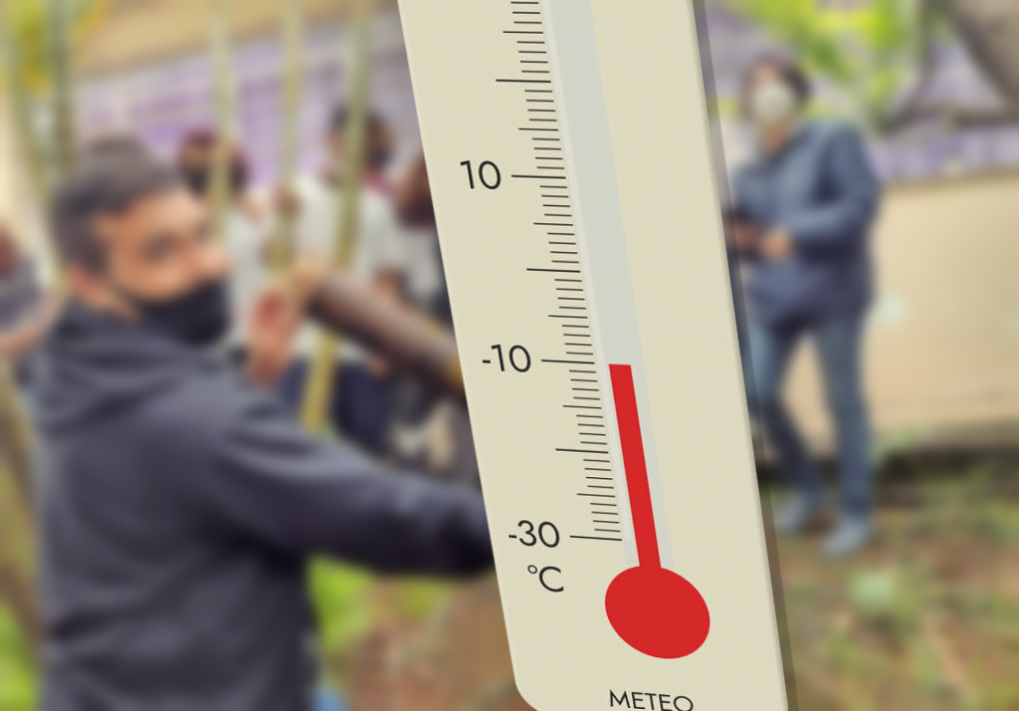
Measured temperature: -10 °C
